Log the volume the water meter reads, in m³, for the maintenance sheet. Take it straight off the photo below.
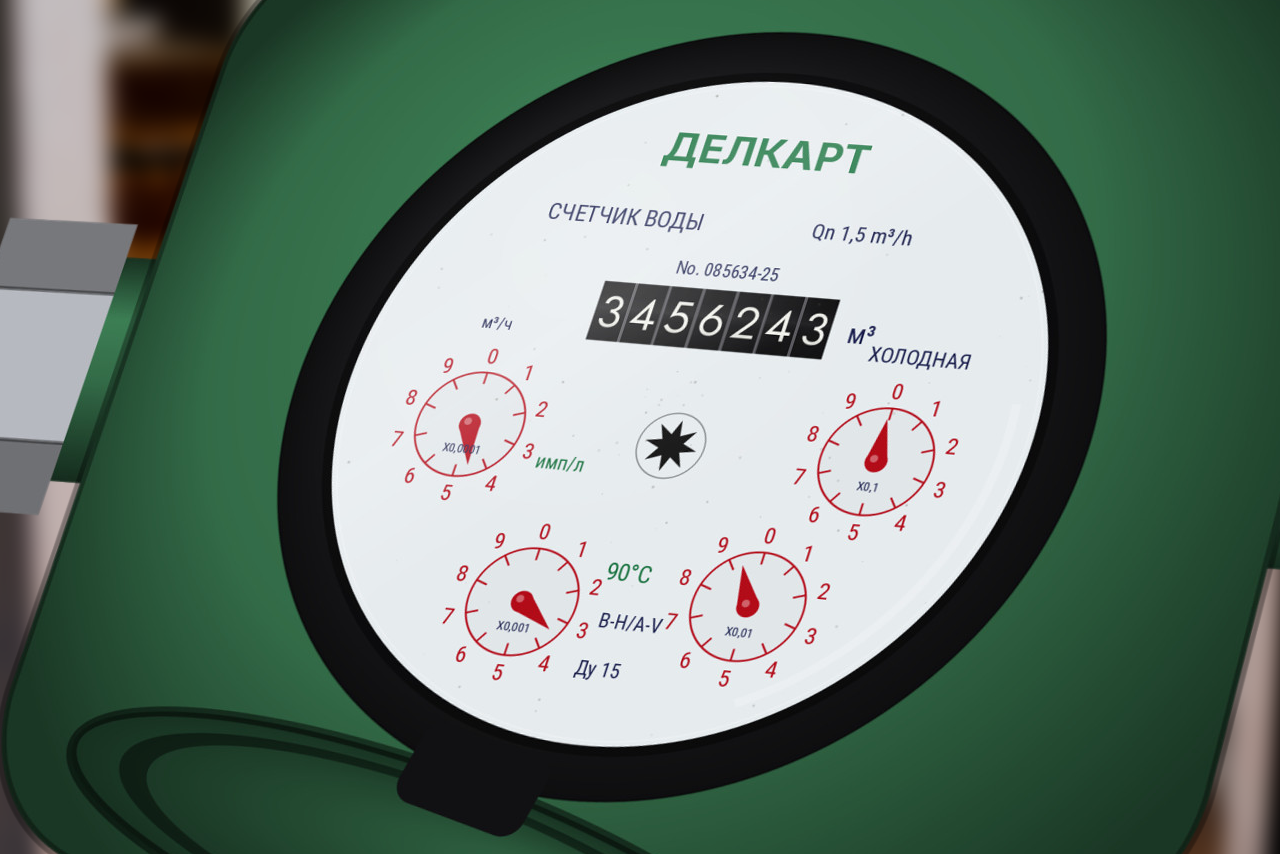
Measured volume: 3456242.9934 m³
